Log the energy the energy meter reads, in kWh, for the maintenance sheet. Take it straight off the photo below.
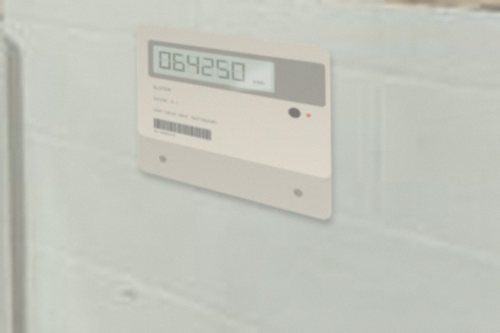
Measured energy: 64250 kWh
